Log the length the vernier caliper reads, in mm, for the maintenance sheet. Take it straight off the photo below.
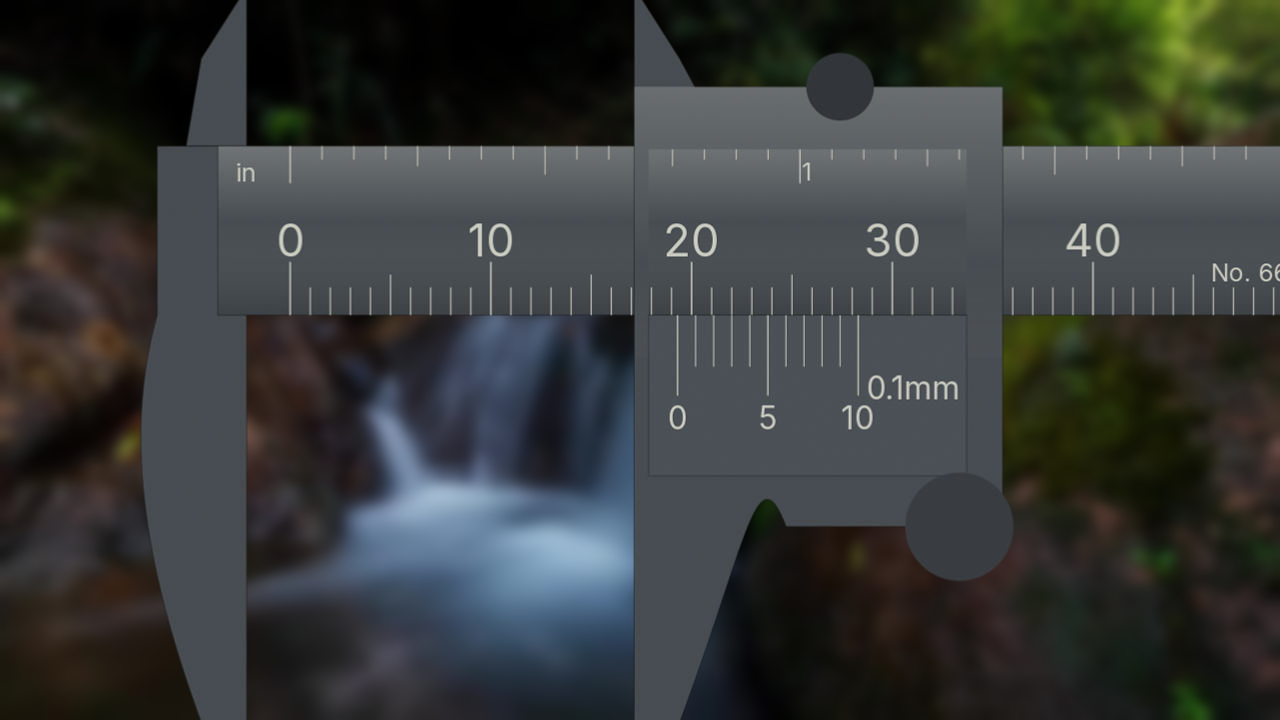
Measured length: 19.3 mm
